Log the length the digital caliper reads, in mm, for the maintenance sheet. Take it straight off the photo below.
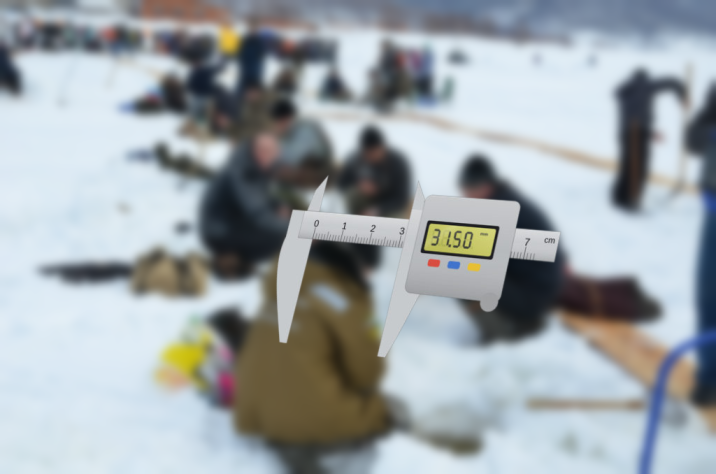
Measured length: 31.50 mm
